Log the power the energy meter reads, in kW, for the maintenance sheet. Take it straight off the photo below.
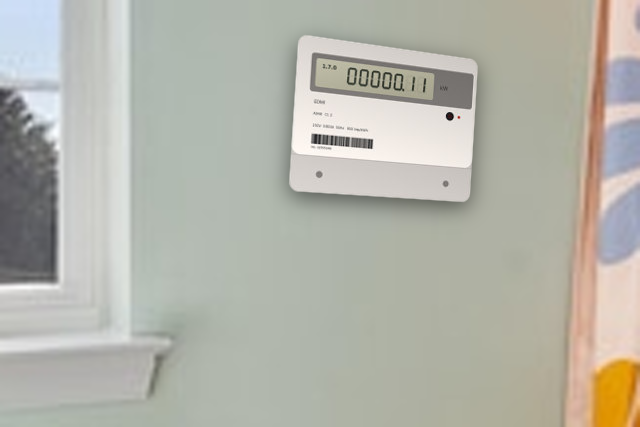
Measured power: 0.11 kW
